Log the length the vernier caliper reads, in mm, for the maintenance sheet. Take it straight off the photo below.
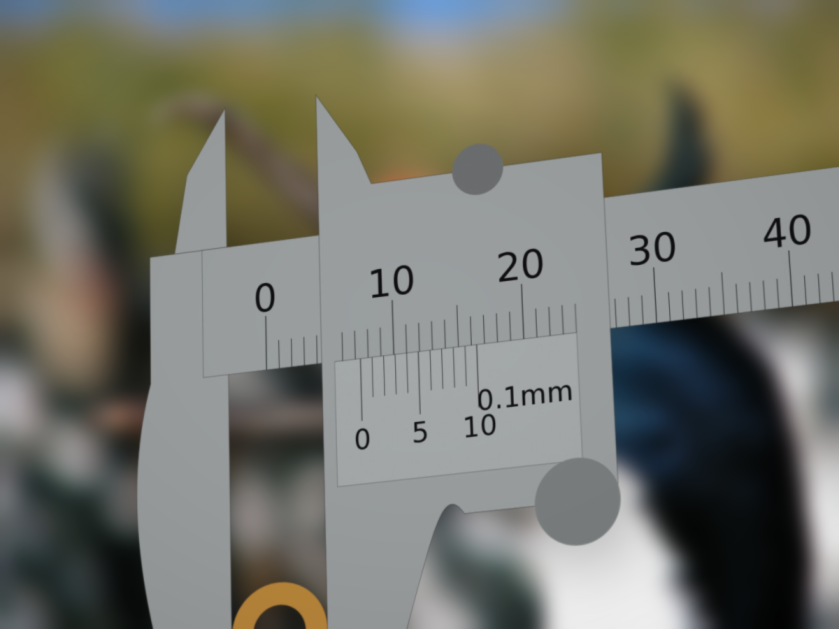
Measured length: 7.4 mm
